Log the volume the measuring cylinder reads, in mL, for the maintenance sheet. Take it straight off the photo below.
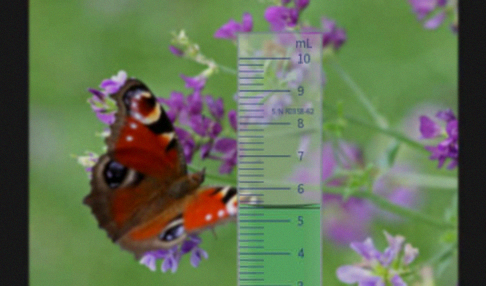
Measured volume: 5.4 mL
